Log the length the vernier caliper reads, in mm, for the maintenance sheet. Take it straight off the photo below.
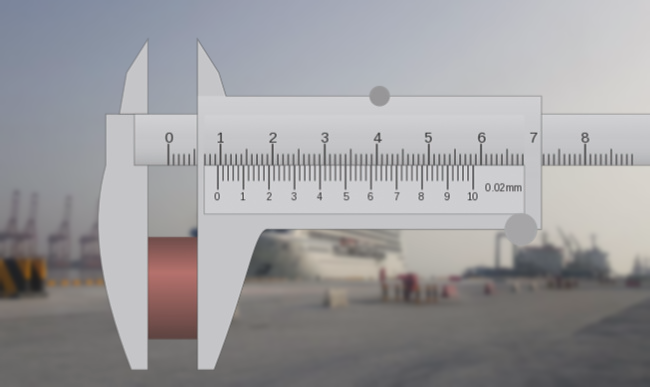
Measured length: 9.5 mm
